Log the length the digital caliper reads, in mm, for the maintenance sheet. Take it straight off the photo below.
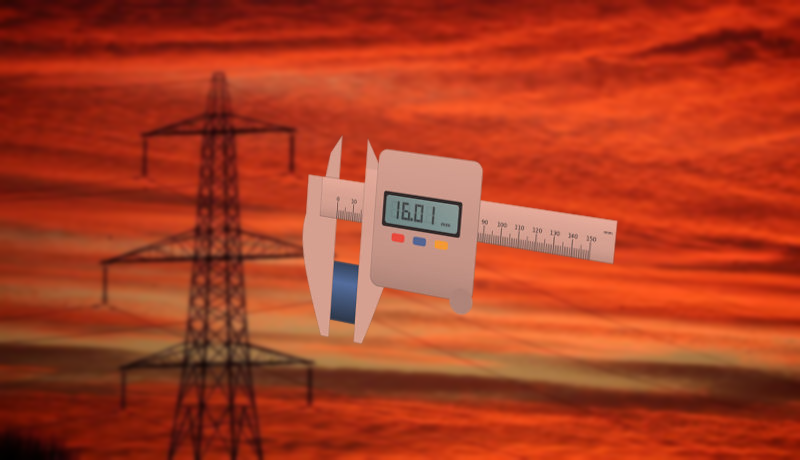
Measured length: 16.01 mm
